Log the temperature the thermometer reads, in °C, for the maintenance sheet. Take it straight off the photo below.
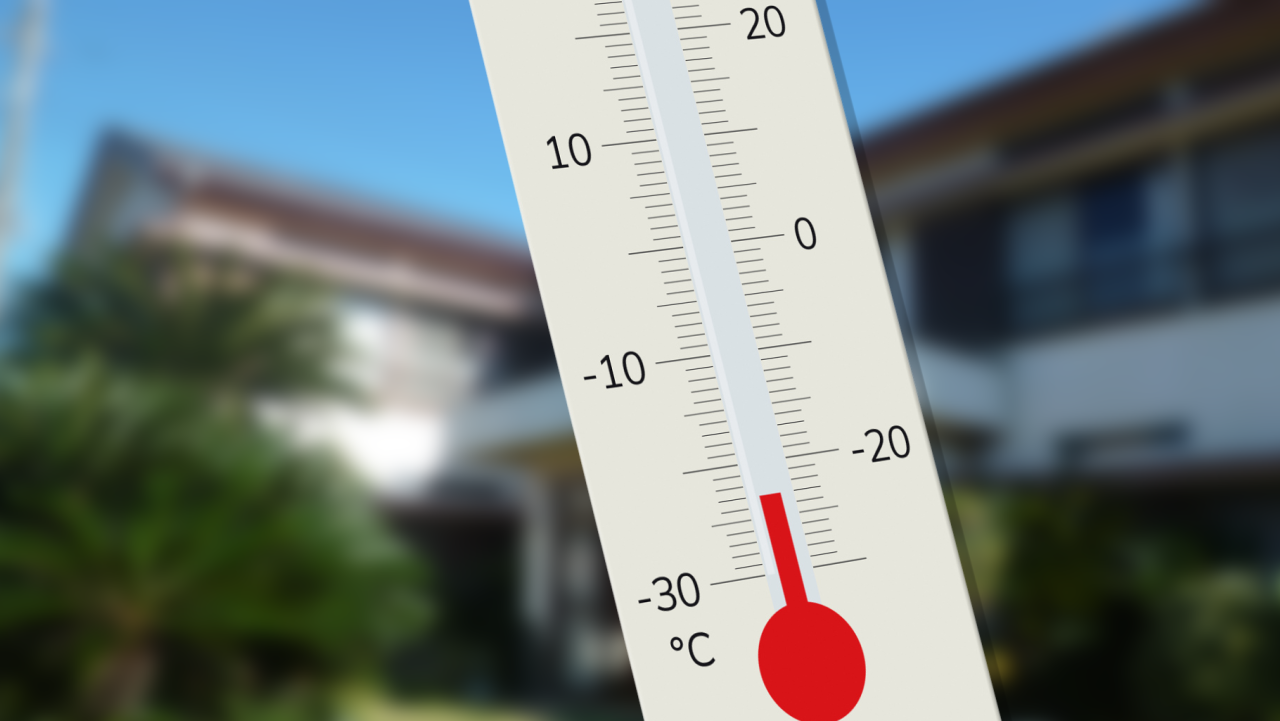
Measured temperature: -23 °C
